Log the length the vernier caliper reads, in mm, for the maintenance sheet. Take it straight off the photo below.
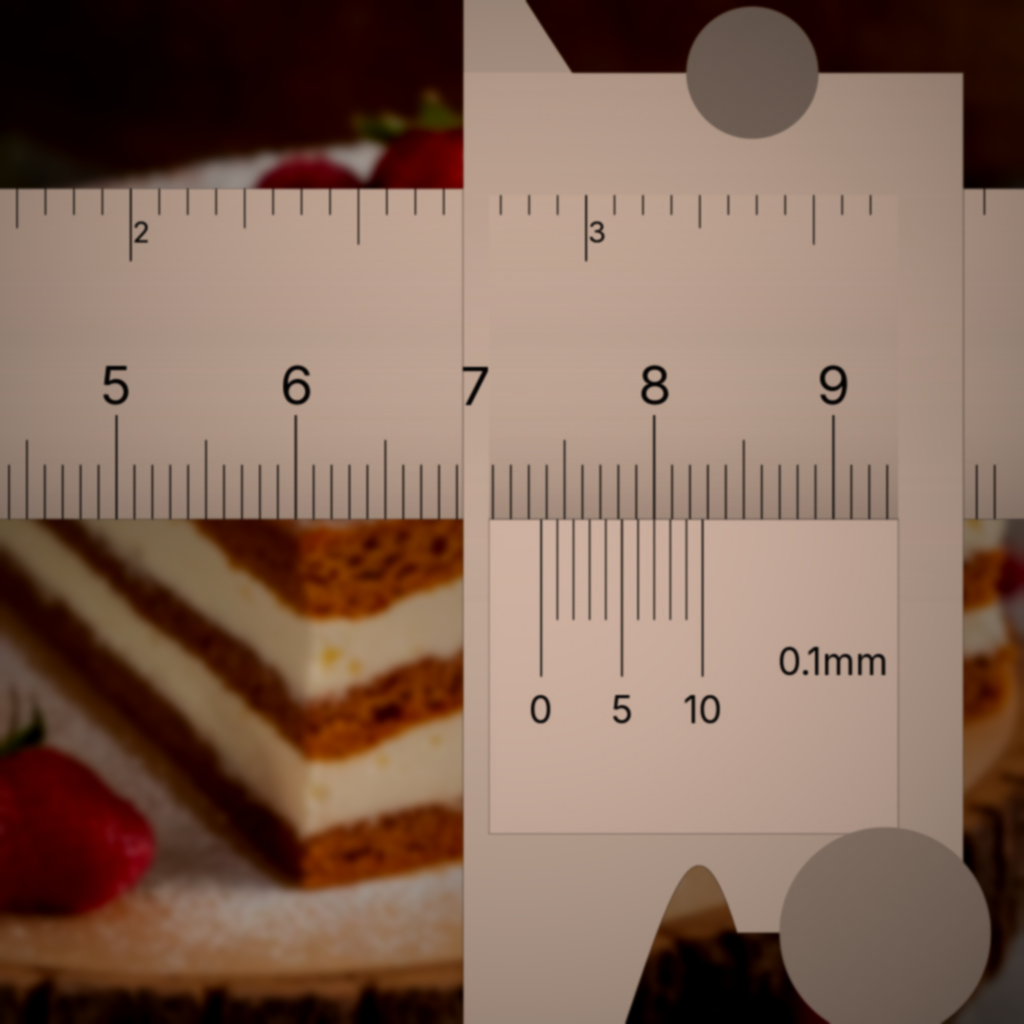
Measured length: 73.7 mm
